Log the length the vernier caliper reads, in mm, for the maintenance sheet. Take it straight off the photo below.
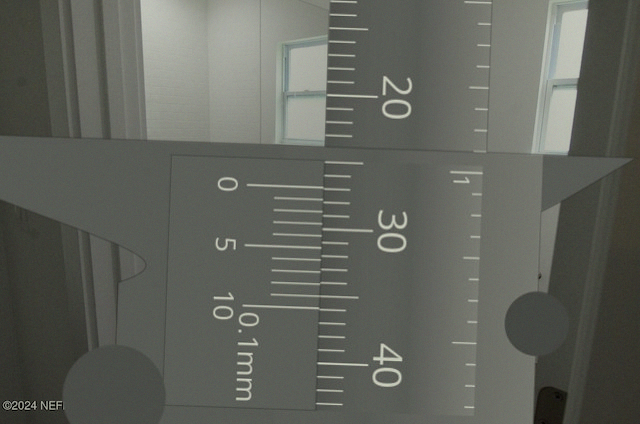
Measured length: 26.9 mm
